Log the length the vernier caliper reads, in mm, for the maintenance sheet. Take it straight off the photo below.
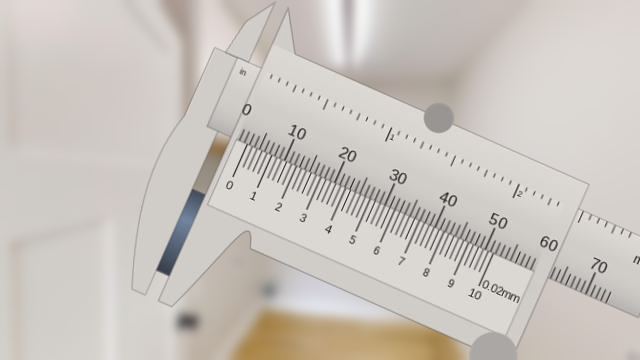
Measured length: 2.6 mm
